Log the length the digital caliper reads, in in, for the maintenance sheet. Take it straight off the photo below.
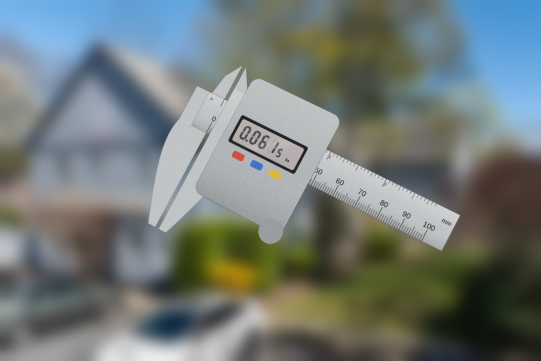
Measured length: 0.0615 in
